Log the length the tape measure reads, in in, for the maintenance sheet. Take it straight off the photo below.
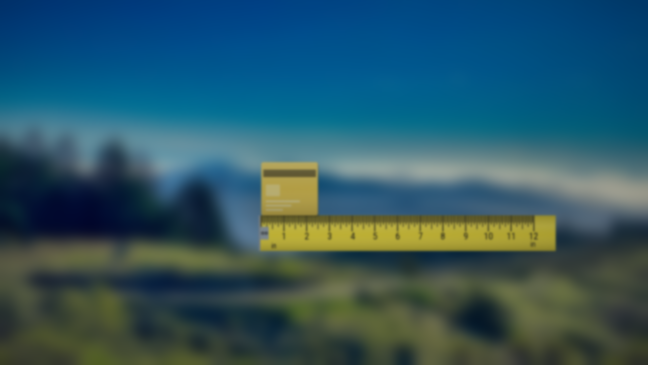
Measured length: 2.5 in
